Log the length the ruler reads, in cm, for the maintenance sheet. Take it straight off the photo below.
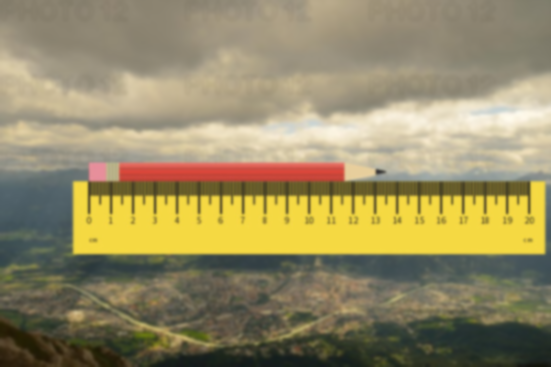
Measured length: 13.5 cm
